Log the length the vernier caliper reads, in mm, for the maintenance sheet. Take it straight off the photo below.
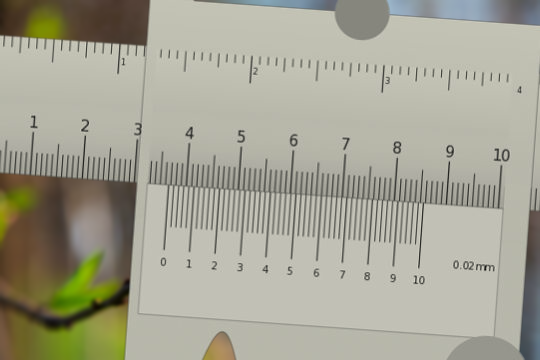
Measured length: 36.6 mm
